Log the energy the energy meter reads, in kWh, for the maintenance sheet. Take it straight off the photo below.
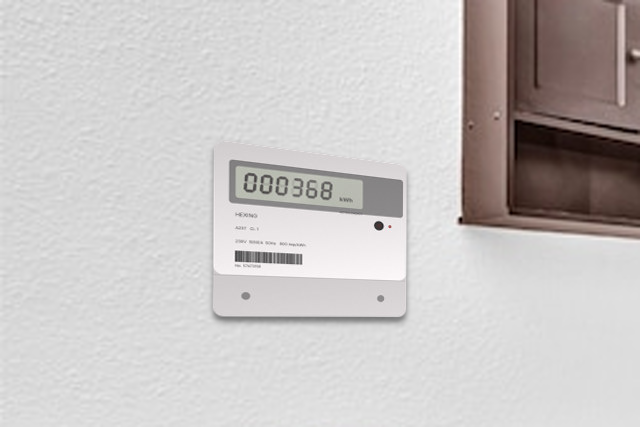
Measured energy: 368 kWh
